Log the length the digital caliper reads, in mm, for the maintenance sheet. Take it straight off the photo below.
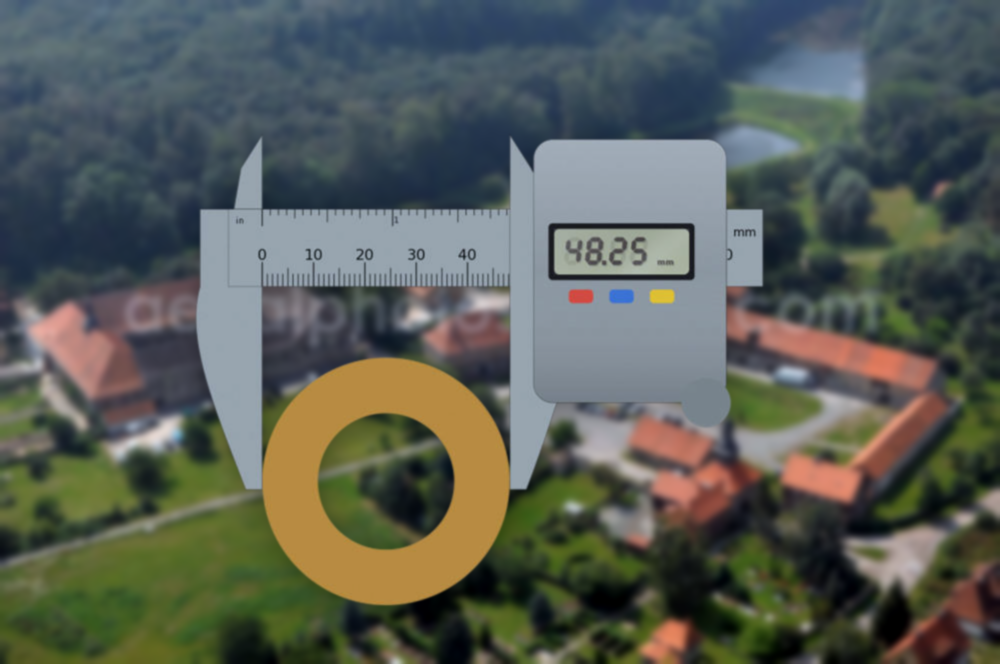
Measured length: 48.25 mm
